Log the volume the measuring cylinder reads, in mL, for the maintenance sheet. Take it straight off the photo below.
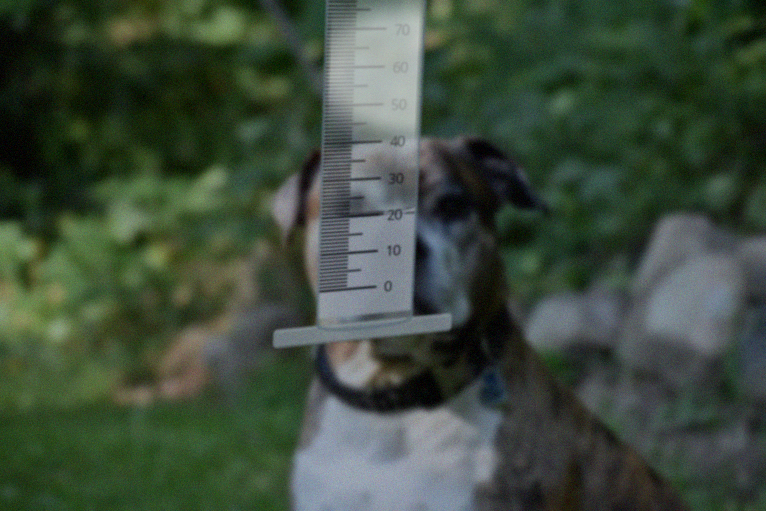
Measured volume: 20 mL
